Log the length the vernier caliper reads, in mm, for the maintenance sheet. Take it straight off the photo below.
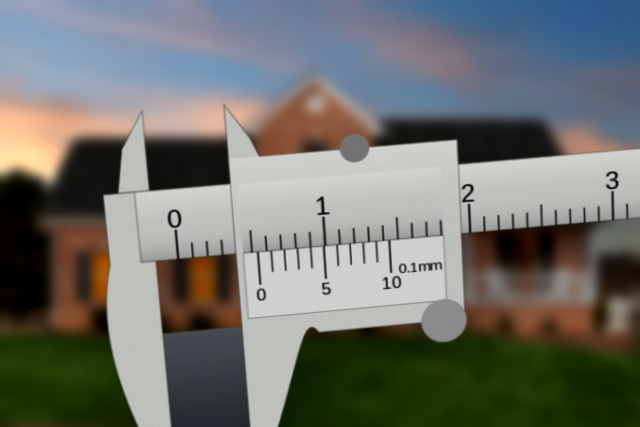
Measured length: 5.4 mm
